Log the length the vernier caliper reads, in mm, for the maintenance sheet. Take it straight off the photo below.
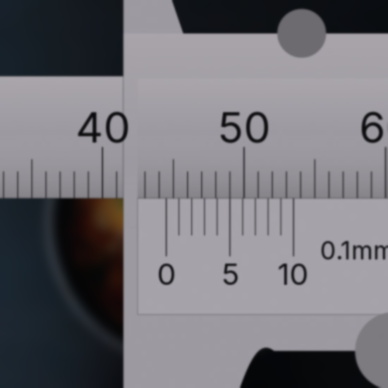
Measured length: 44.5 mm
